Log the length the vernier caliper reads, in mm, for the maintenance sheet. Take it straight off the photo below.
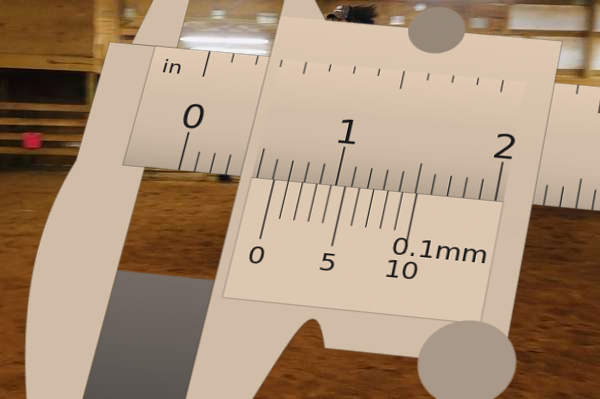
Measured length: 6.1 mm
